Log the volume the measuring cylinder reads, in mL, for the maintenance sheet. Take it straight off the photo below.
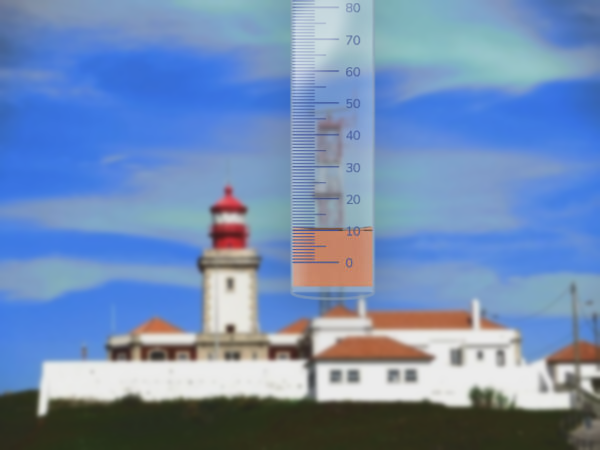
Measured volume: 10 mL
